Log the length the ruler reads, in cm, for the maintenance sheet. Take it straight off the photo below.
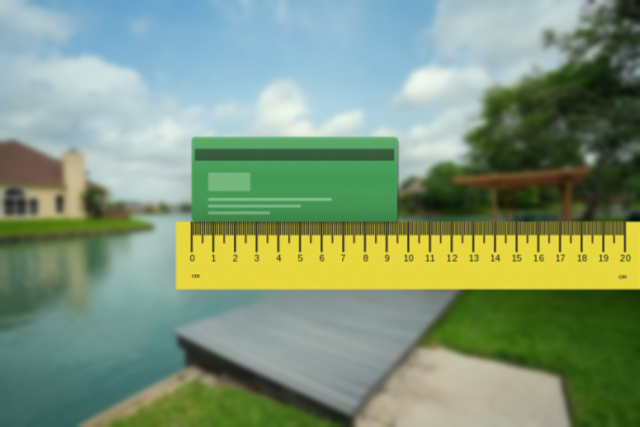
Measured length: 9.5 cm
